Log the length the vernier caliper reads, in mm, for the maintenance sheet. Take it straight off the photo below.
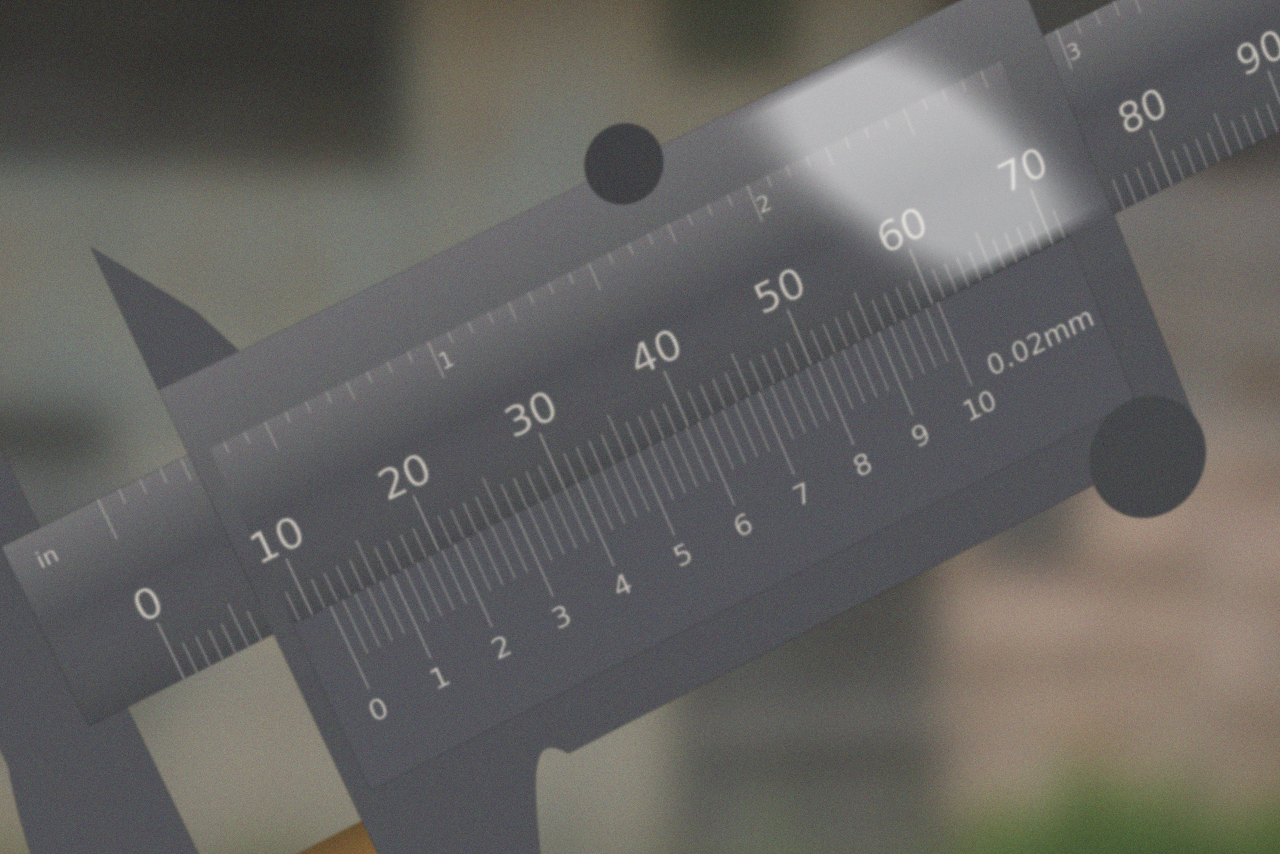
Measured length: 11.4 mm
